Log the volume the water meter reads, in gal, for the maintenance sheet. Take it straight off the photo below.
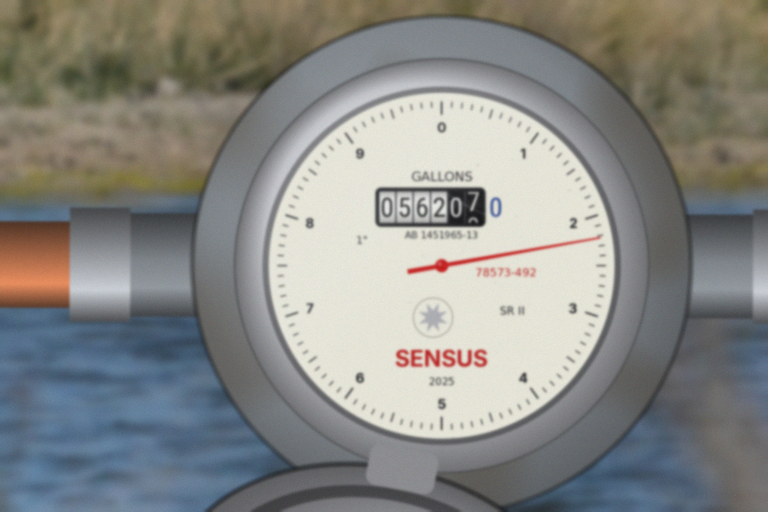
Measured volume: 562072.2 gal
